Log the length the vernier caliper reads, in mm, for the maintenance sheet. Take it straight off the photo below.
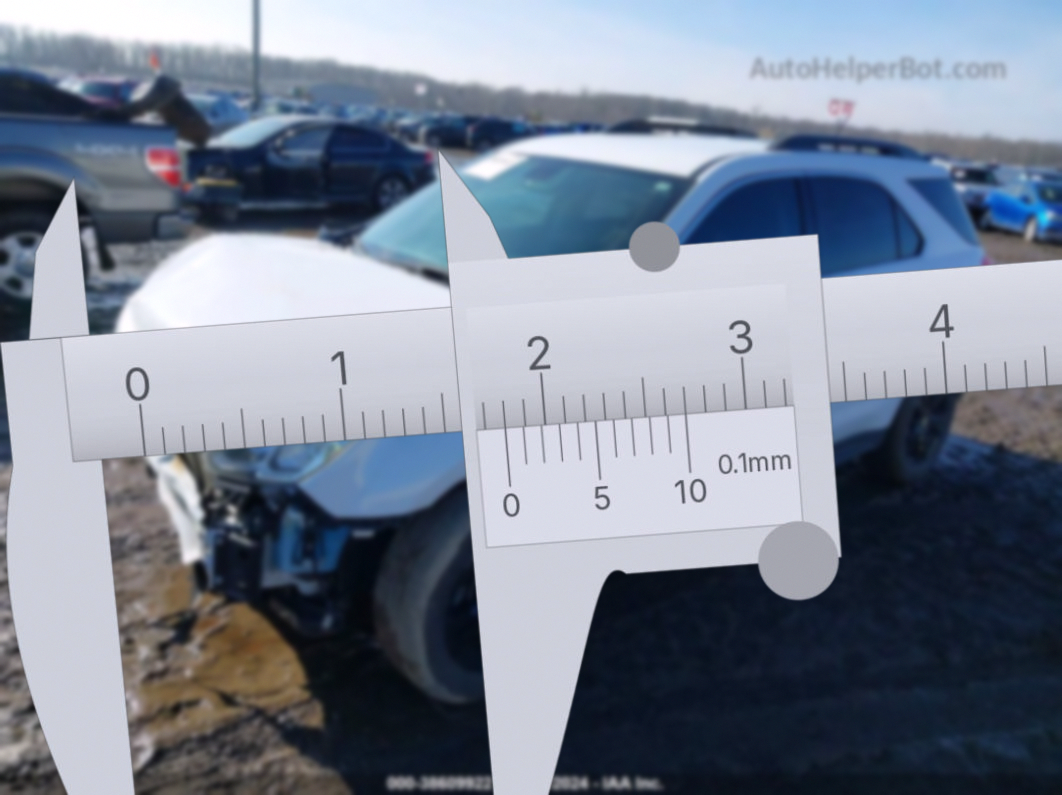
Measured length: 18.0 mm
